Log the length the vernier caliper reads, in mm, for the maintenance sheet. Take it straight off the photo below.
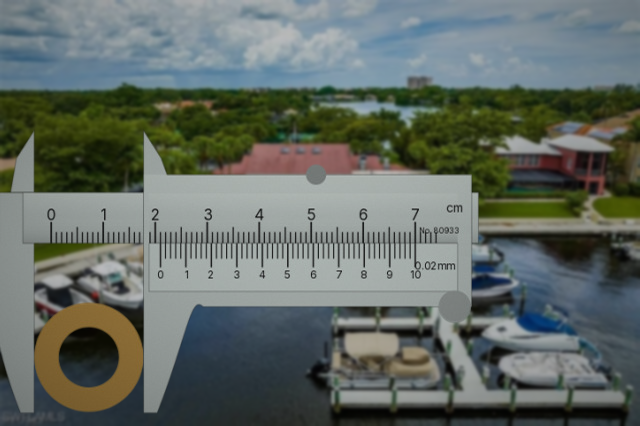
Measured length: 21.0 mm
